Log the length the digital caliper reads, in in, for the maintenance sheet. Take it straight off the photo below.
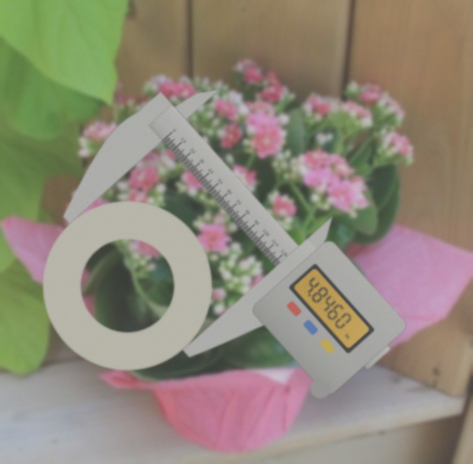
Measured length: 4.8460 in
